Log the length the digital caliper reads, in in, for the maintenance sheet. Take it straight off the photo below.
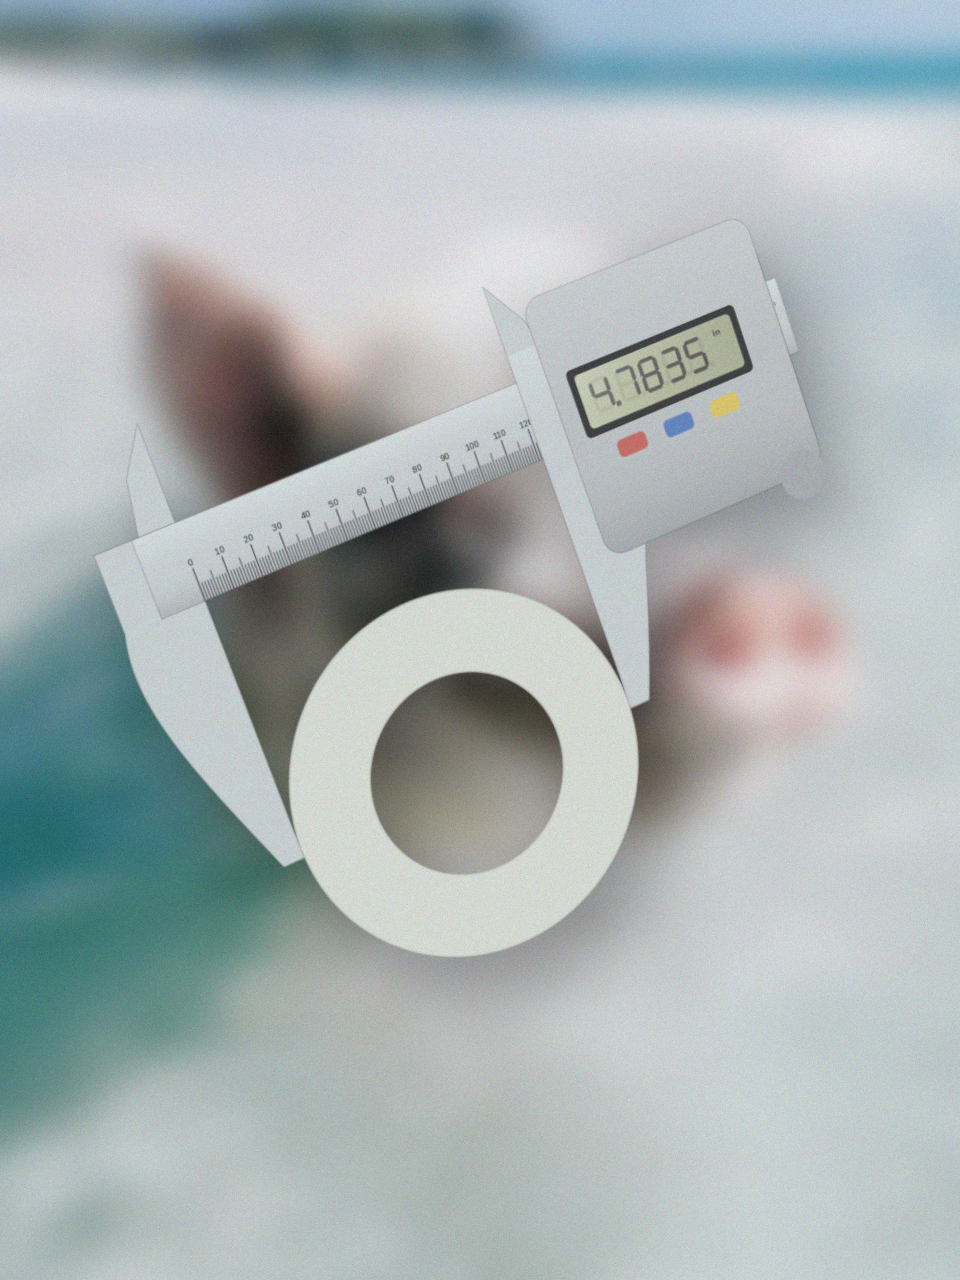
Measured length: 4.7835 in
